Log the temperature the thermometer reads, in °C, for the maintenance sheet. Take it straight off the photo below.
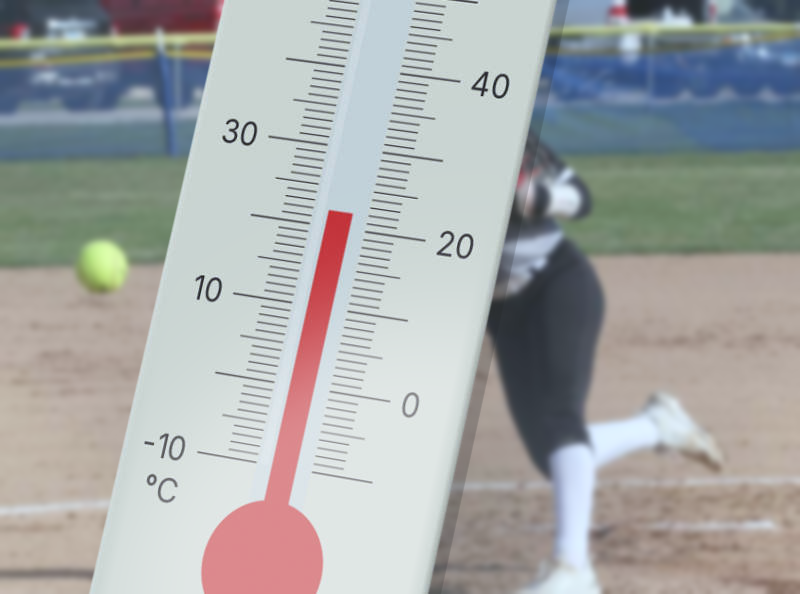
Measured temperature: 22 °C
